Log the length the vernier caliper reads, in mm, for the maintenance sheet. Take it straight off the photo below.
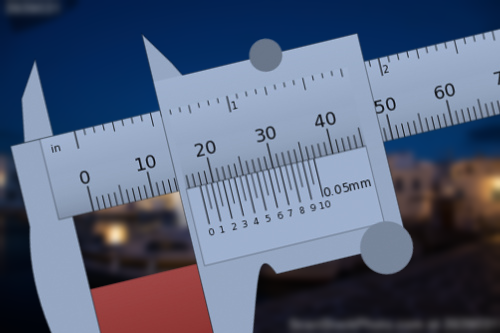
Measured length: 17.8 mm
